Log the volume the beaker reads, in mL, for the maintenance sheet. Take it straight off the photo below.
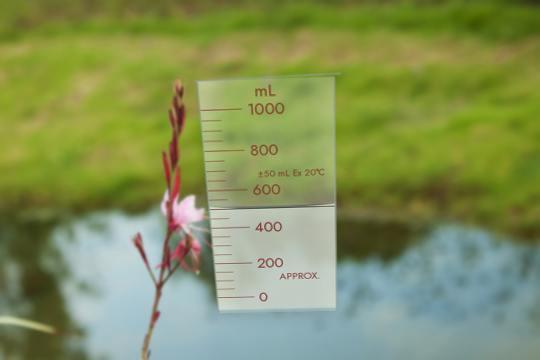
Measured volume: 500 mL
